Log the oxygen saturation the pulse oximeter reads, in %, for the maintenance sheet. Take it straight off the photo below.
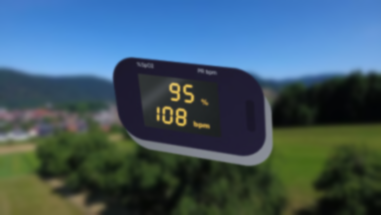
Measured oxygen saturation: 95 %
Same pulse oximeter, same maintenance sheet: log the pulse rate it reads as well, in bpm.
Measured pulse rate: 108 bpm
